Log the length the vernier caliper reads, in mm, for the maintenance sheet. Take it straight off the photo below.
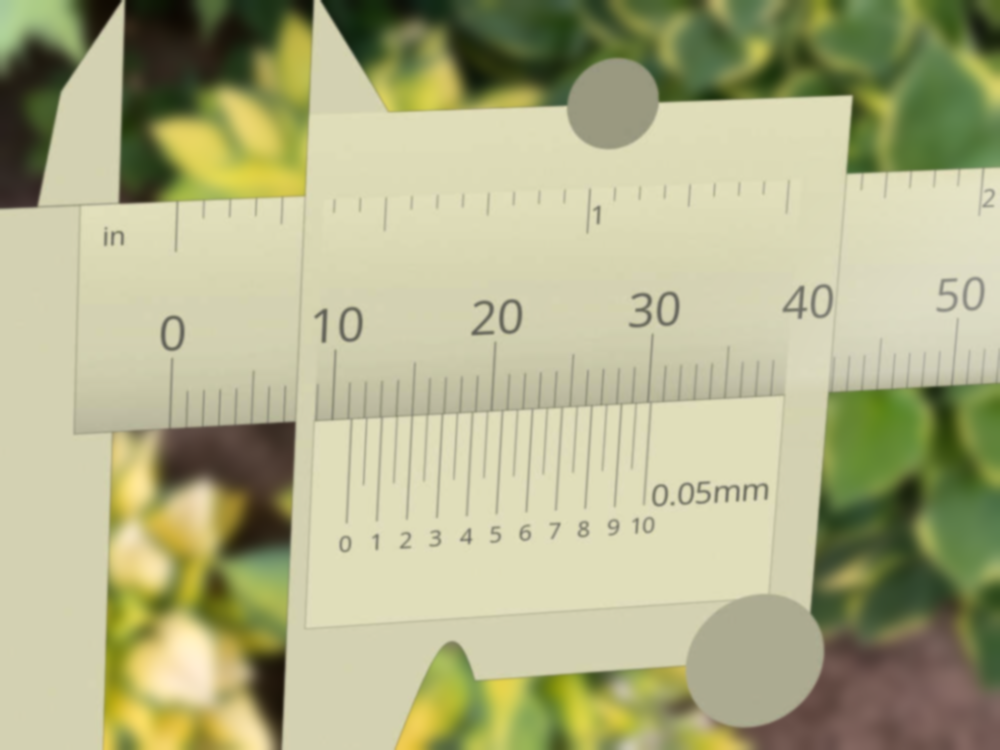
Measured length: 11.2 mm
